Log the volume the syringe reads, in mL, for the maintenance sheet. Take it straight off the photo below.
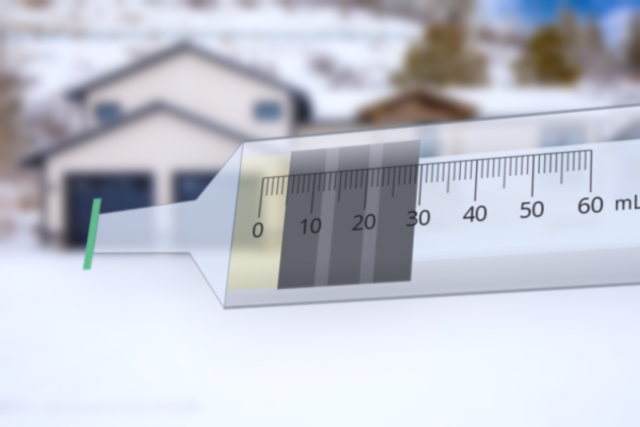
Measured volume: 5 mL
